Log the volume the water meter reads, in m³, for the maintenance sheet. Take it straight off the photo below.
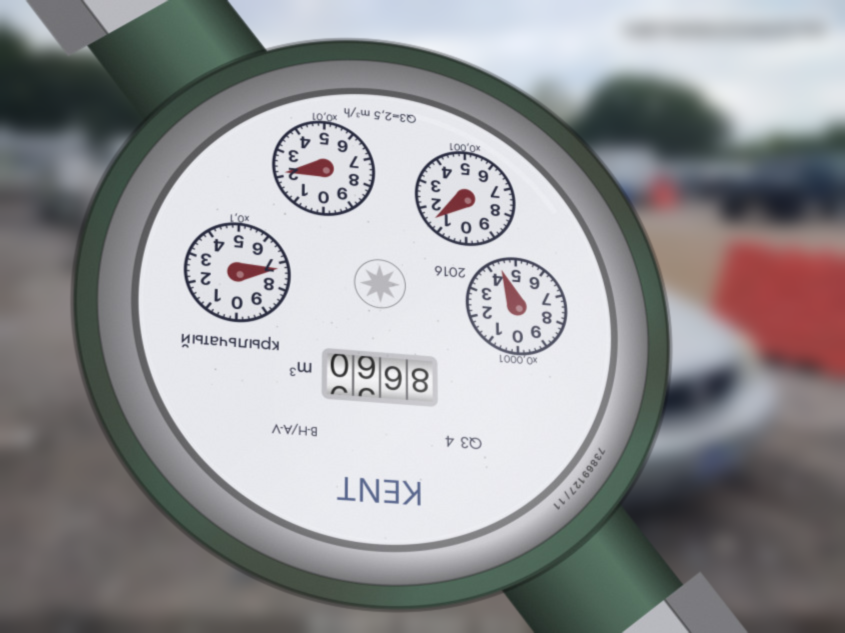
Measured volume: 8659.7214 m³
